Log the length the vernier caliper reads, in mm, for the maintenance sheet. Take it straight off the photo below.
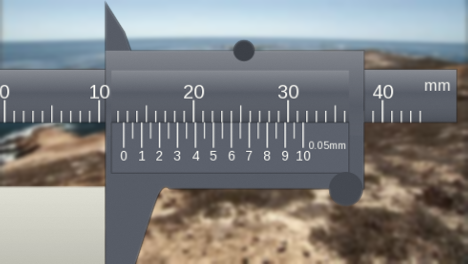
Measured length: 12.6 mm
